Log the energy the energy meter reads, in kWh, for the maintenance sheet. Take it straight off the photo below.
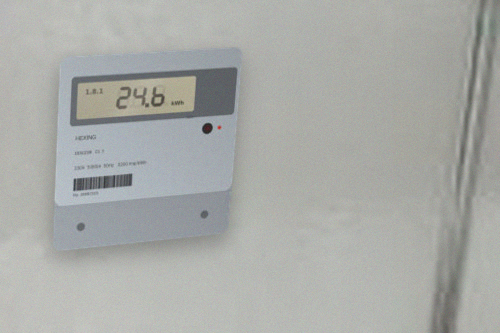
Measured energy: 24.6 kWh
